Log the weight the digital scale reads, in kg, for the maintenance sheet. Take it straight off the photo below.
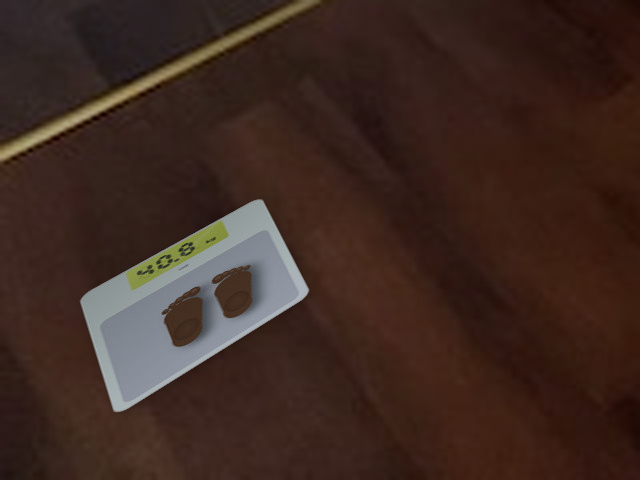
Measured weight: 40.8 kg
